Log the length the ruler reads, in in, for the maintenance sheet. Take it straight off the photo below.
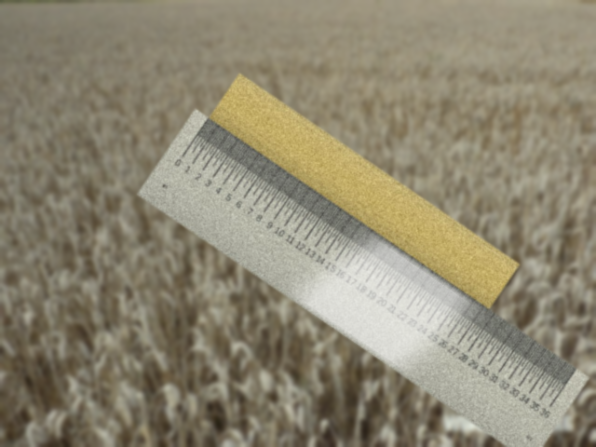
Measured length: 27.5 in
